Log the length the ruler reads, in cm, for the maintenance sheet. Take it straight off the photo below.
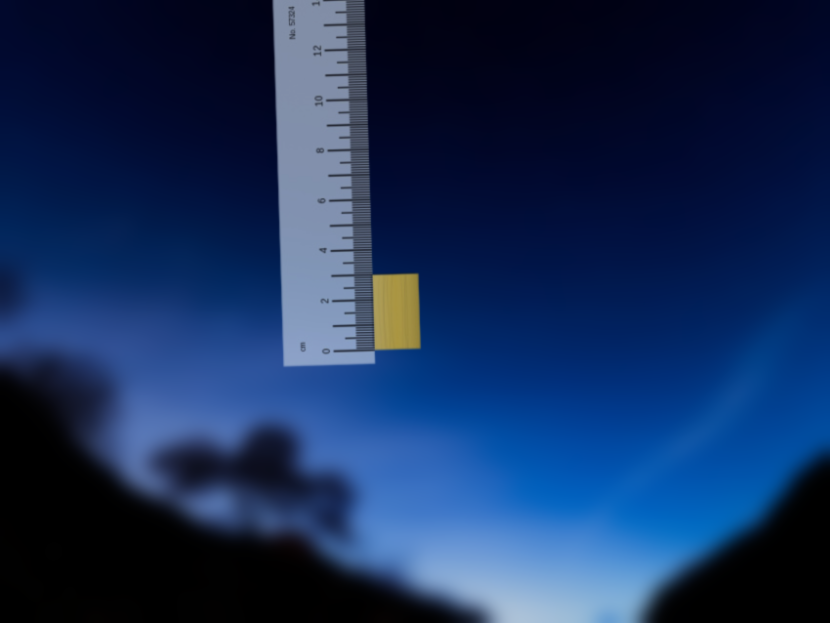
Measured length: 3 cm
